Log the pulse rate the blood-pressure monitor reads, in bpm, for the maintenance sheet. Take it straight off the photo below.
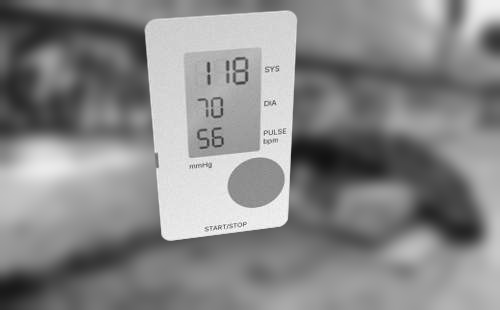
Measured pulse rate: 56 bpm
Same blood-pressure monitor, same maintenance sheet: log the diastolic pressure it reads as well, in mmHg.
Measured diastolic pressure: 70 mmHg
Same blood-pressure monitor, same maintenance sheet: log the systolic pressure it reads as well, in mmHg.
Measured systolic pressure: 118 mmHg
